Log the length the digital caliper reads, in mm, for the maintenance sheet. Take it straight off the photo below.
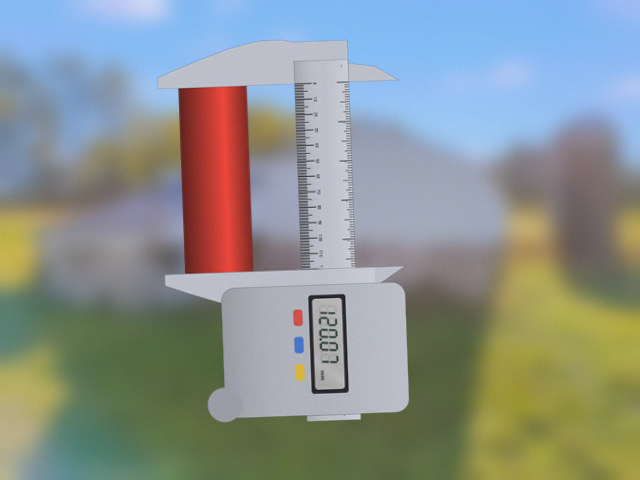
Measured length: 120.07 mm
